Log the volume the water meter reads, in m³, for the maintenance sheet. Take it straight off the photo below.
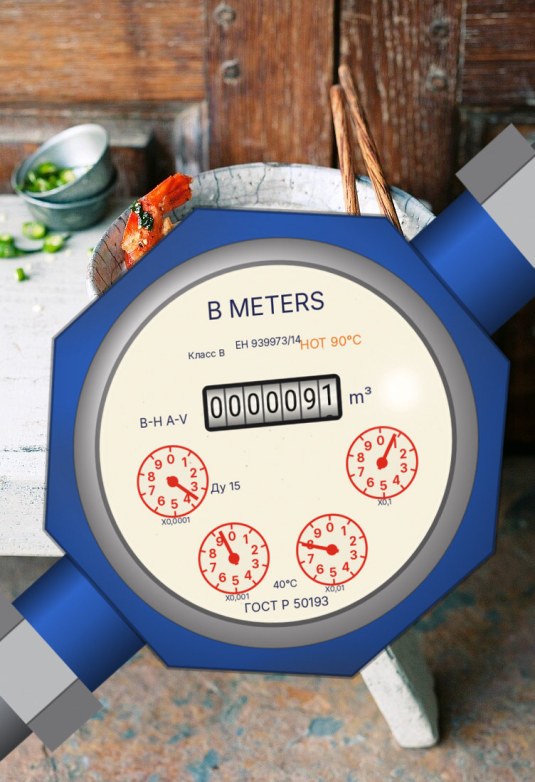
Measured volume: 91.0793 m³
